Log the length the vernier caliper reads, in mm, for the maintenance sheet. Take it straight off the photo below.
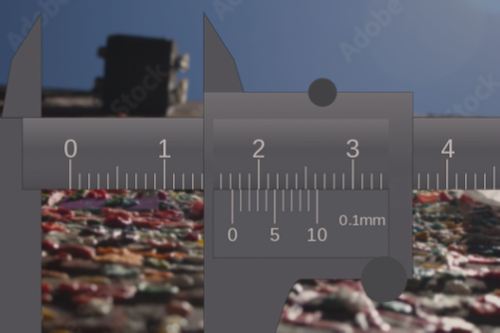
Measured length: 17.2 mm
